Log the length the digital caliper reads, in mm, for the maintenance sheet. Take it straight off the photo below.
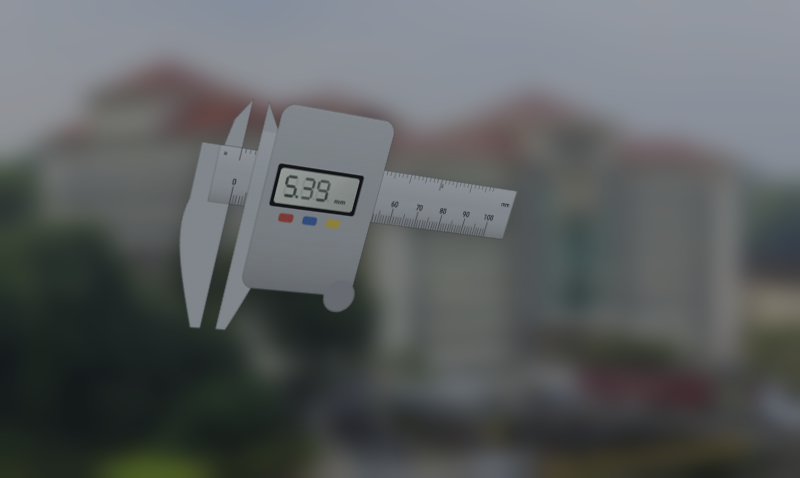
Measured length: 5.39 mm
